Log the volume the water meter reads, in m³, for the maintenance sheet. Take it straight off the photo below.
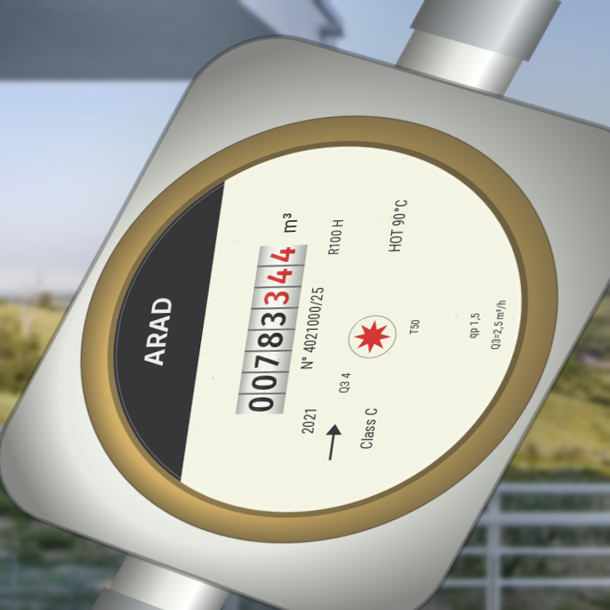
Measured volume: 783.344 m³
